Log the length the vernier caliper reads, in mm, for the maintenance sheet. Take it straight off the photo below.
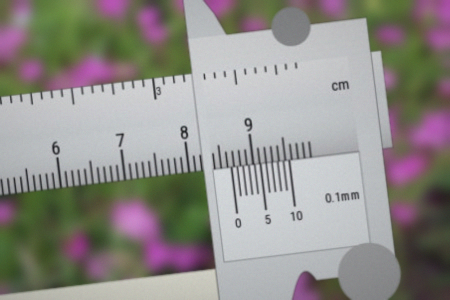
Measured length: 86.6 mm
